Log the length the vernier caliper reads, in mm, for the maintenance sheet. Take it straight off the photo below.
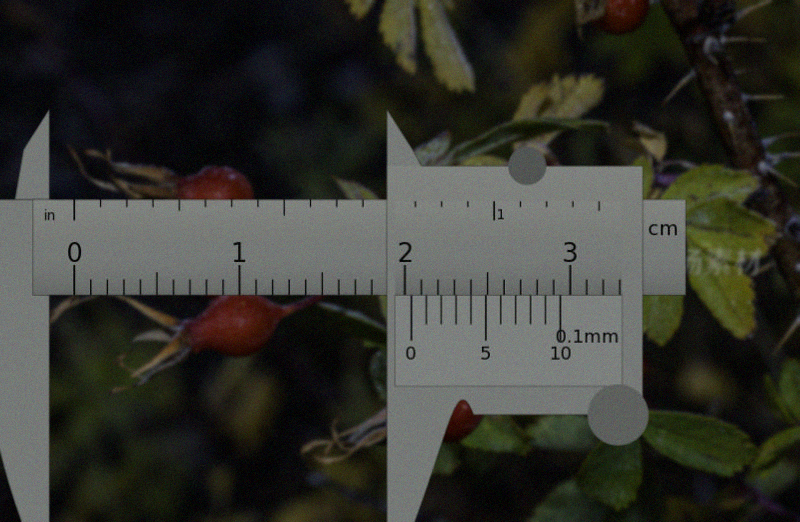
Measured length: 20.4 mm
